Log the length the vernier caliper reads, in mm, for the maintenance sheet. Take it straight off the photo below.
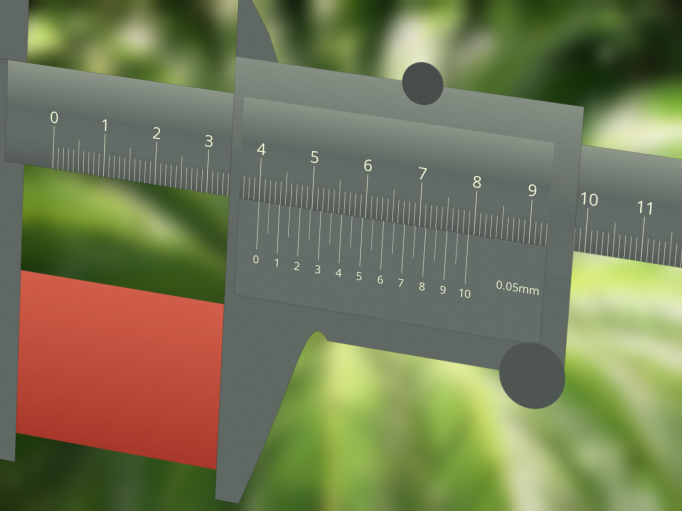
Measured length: 40.0 mm
